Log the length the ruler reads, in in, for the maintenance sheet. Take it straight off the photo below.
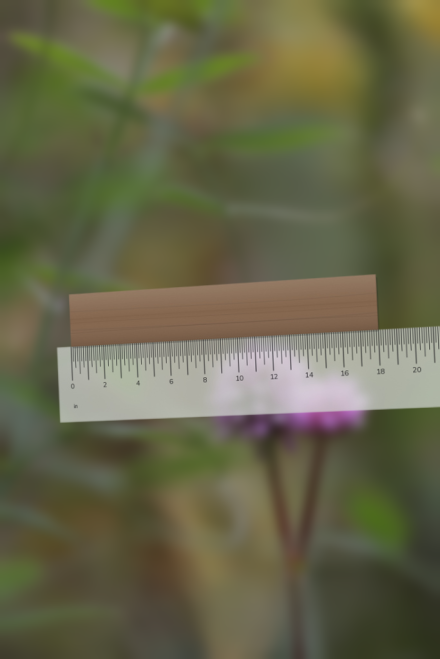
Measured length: 18 in
